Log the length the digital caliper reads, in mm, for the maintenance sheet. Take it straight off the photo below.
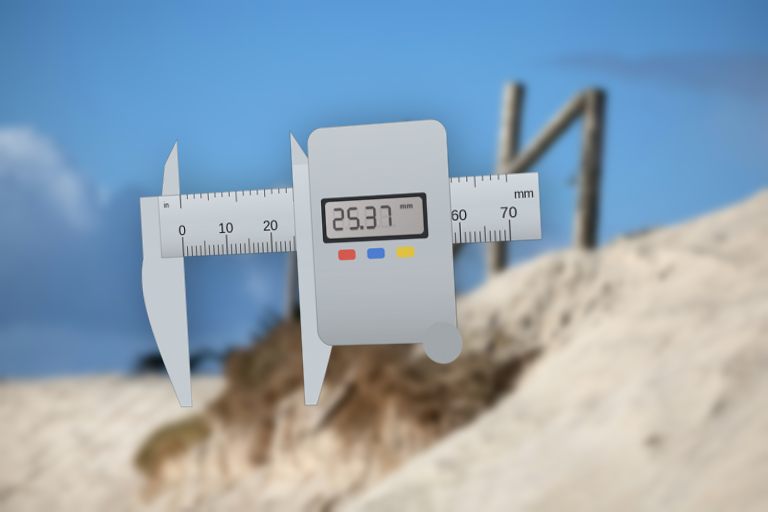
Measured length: 25.37 mm
